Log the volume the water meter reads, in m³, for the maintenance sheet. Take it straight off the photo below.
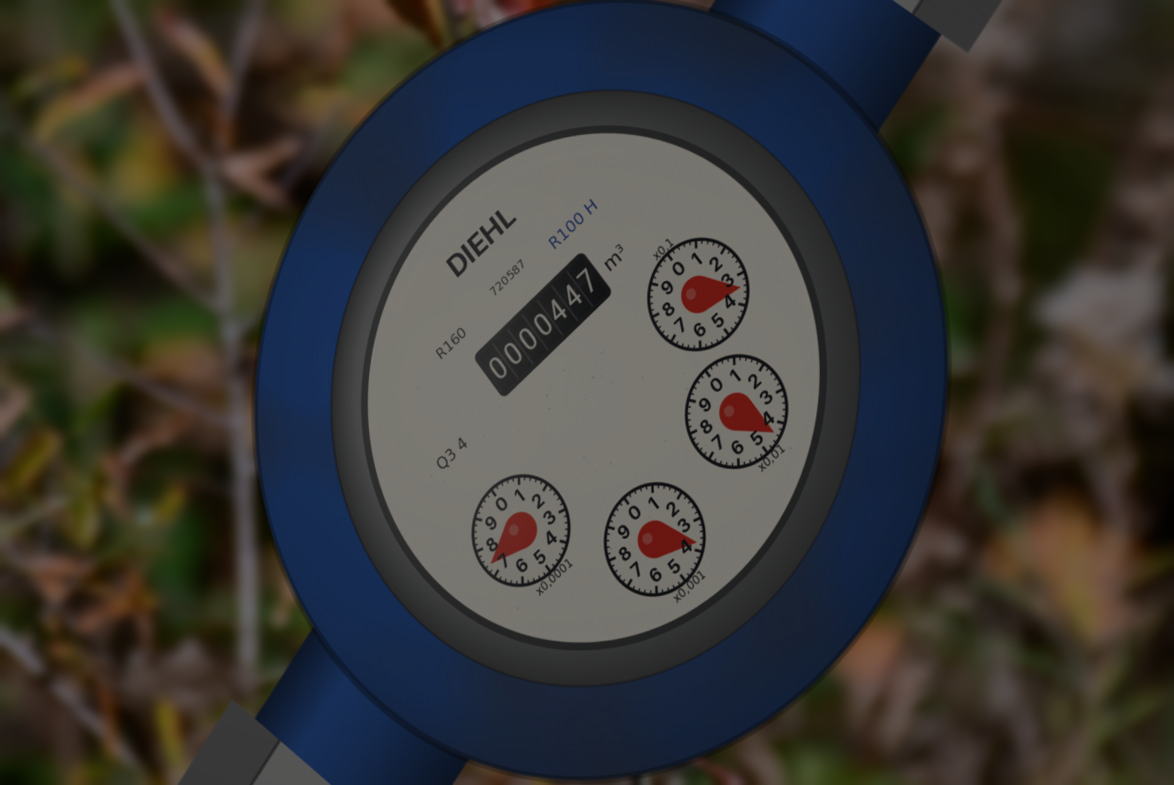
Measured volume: 447.3437 m³
